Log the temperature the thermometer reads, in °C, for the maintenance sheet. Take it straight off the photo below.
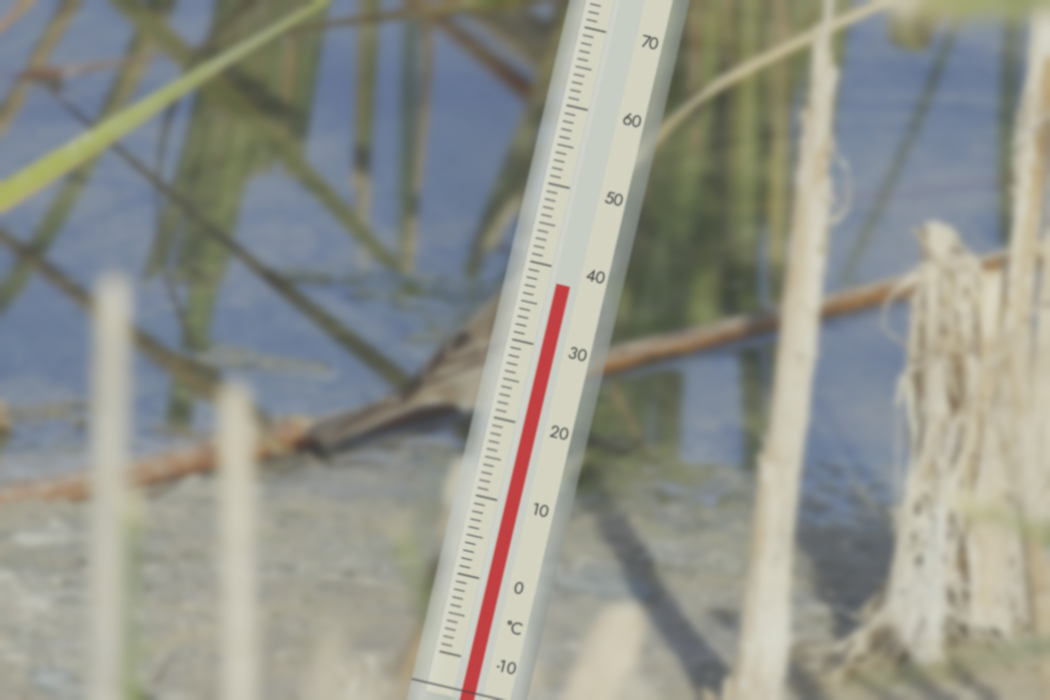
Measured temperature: 38 °C
